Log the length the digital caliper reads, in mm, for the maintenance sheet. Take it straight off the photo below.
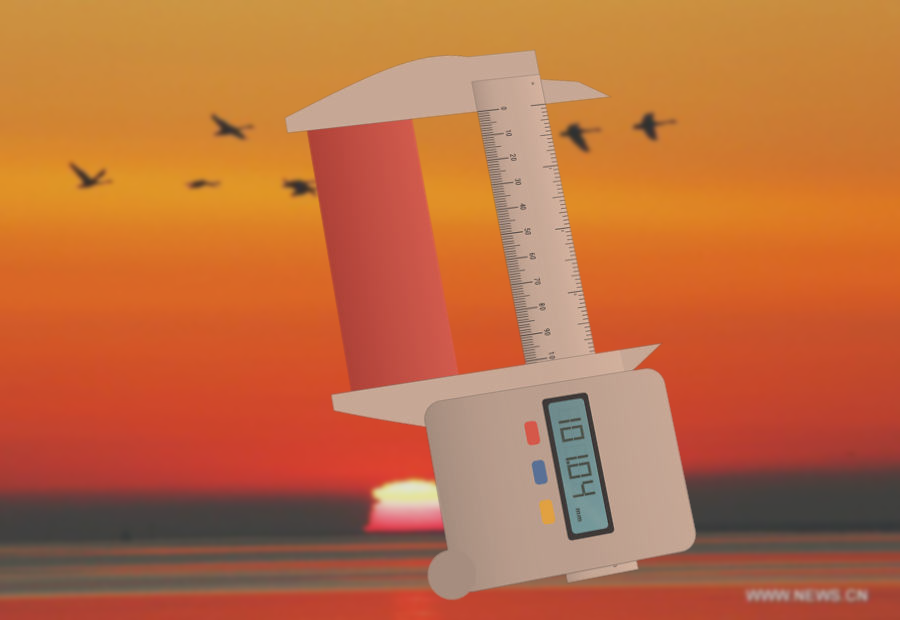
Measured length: 101.04 mm
